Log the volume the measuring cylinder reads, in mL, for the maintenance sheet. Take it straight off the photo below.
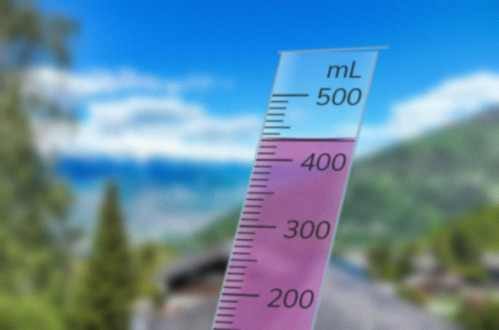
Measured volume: 430 mL
